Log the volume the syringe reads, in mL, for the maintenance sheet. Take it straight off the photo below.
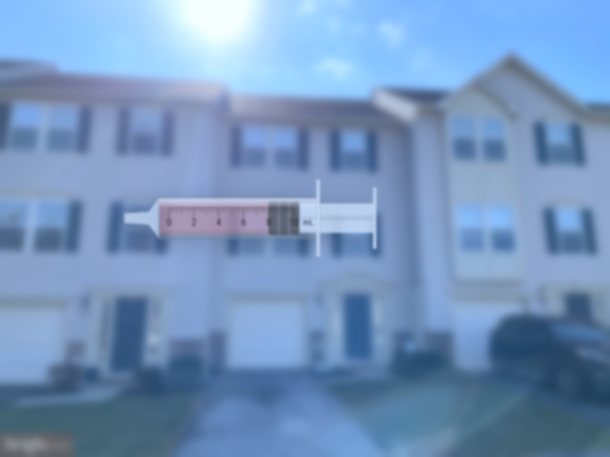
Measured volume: 8 mL
